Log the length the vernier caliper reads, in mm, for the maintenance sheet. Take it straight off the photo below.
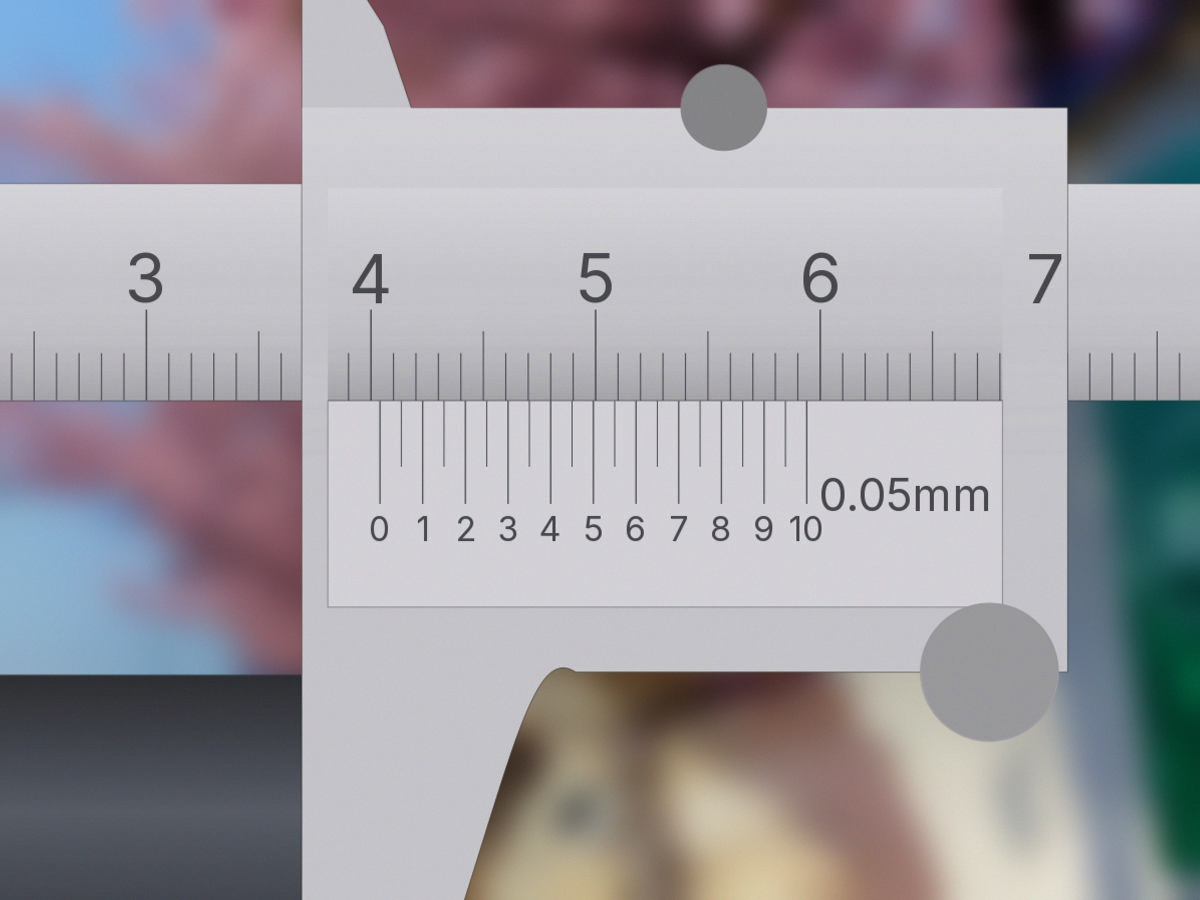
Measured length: 40.4 mm
